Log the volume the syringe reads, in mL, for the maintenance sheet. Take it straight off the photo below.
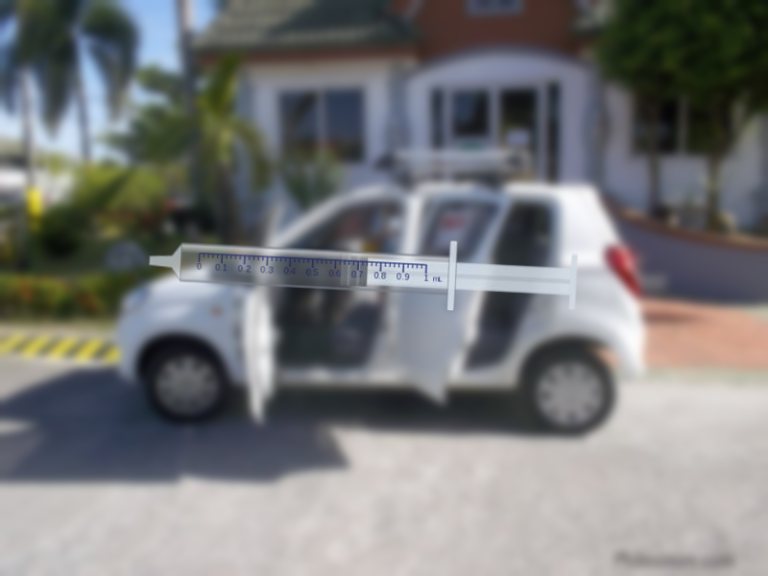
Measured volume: 0.62 mL
